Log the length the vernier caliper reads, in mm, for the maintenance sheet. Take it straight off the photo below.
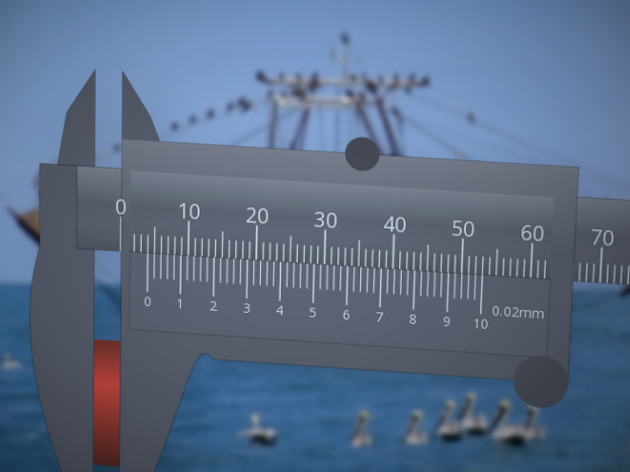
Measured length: 4.0 mm
